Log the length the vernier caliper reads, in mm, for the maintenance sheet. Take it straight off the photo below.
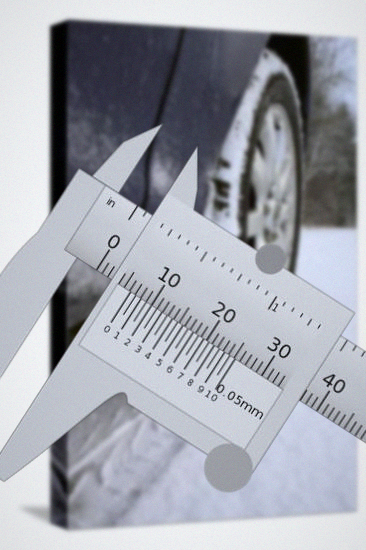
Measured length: 6.2 mm
